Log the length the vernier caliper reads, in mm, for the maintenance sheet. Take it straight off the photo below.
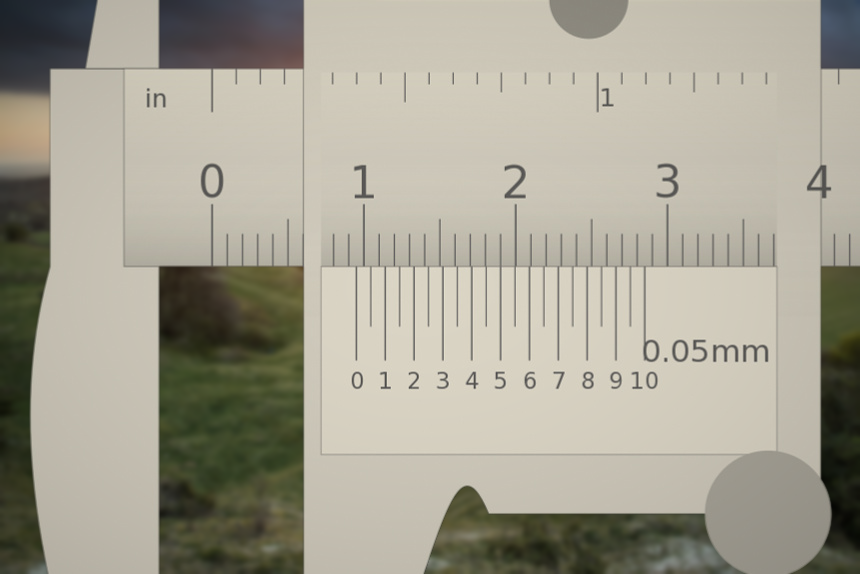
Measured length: 9.5 mm
